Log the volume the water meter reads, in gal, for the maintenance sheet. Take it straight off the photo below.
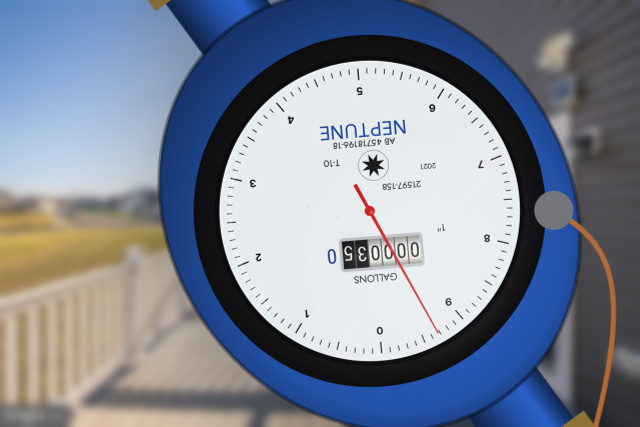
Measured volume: 349.3 gal
